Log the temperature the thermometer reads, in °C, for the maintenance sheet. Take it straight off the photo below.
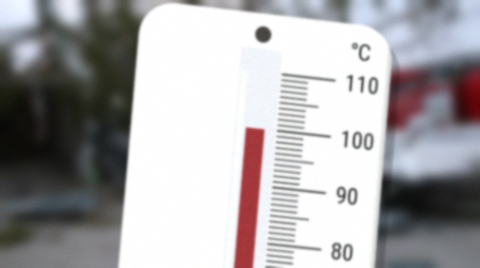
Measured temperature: 100 °C
